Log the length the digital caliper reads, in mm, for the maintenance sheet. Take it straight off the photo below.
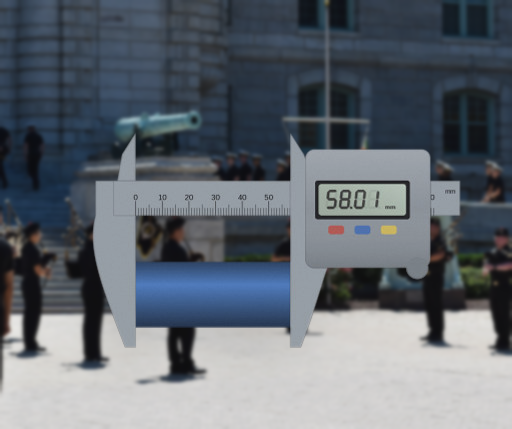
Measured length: 58.01 mm
